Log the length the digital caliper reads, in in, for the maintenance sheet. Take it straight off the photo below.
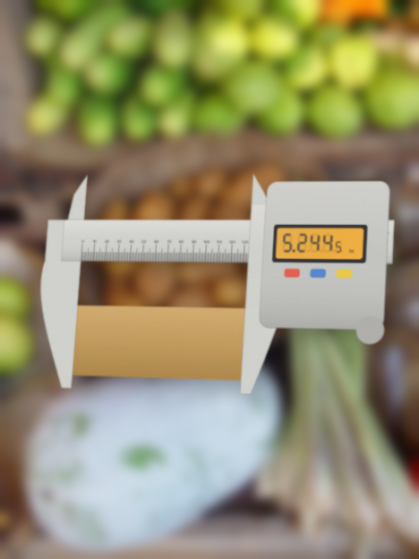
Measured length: 5.2445 in
